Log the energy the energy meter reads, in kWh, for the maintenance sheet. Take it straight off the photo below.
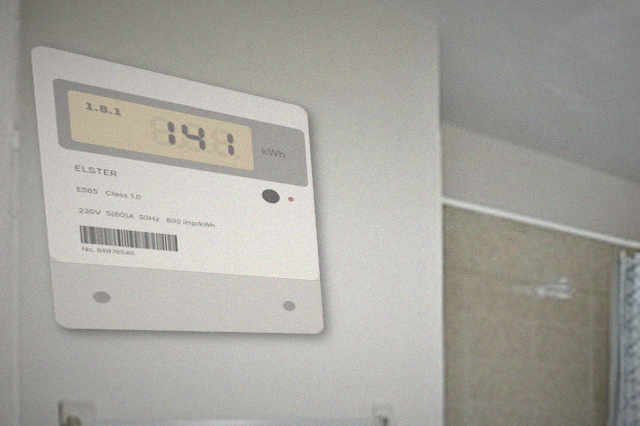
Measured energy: 141 kWh
